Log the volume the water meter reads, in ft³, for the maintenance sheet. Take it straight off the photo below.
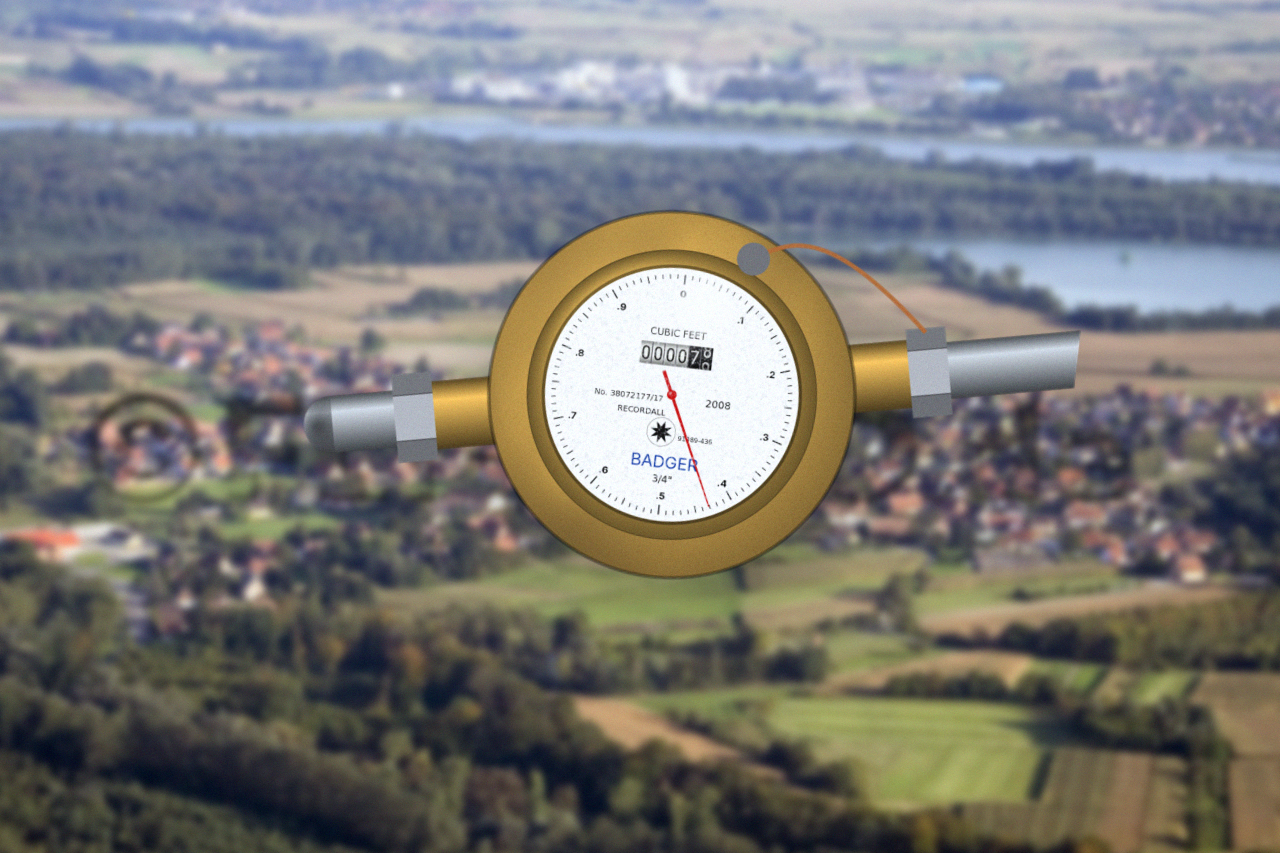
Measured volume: 78.43 ft³
